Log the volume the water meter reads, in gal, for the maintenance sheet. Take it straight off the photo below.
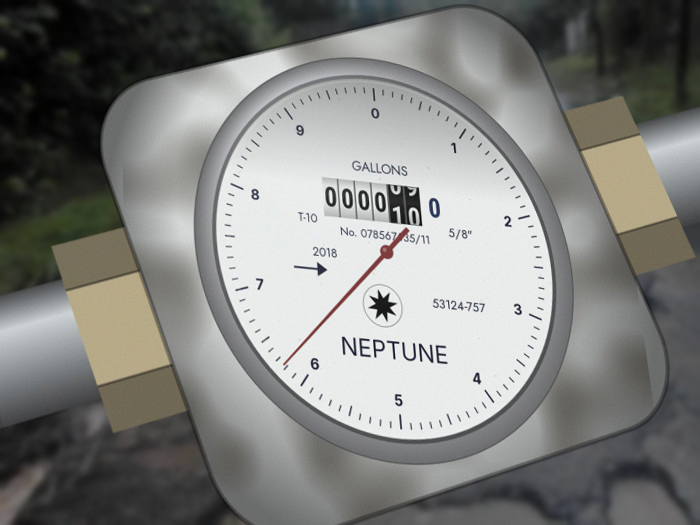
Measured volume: 96.2 gal
